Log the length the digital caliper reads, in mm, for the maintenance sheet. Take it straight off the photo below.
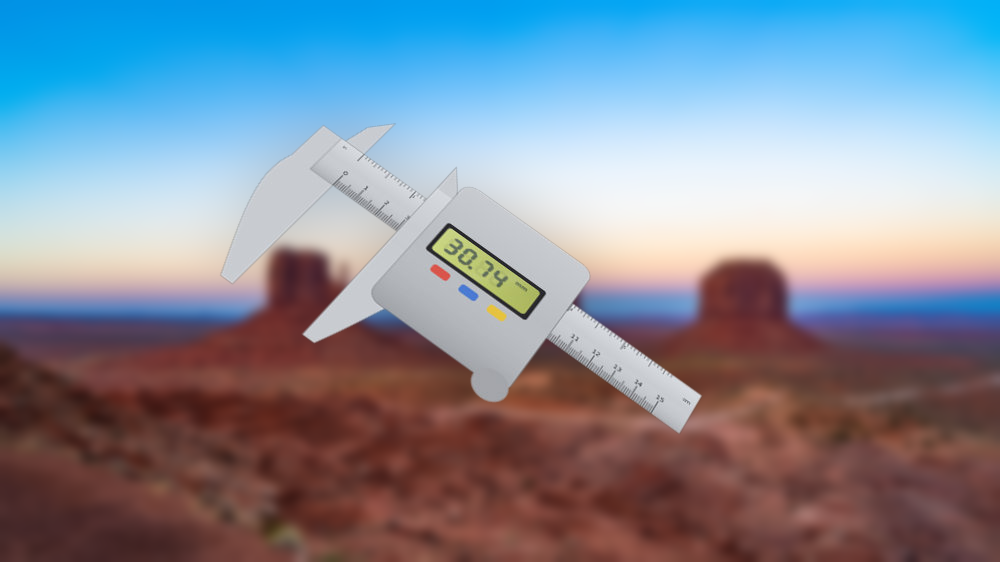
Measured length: 30.74 mm
